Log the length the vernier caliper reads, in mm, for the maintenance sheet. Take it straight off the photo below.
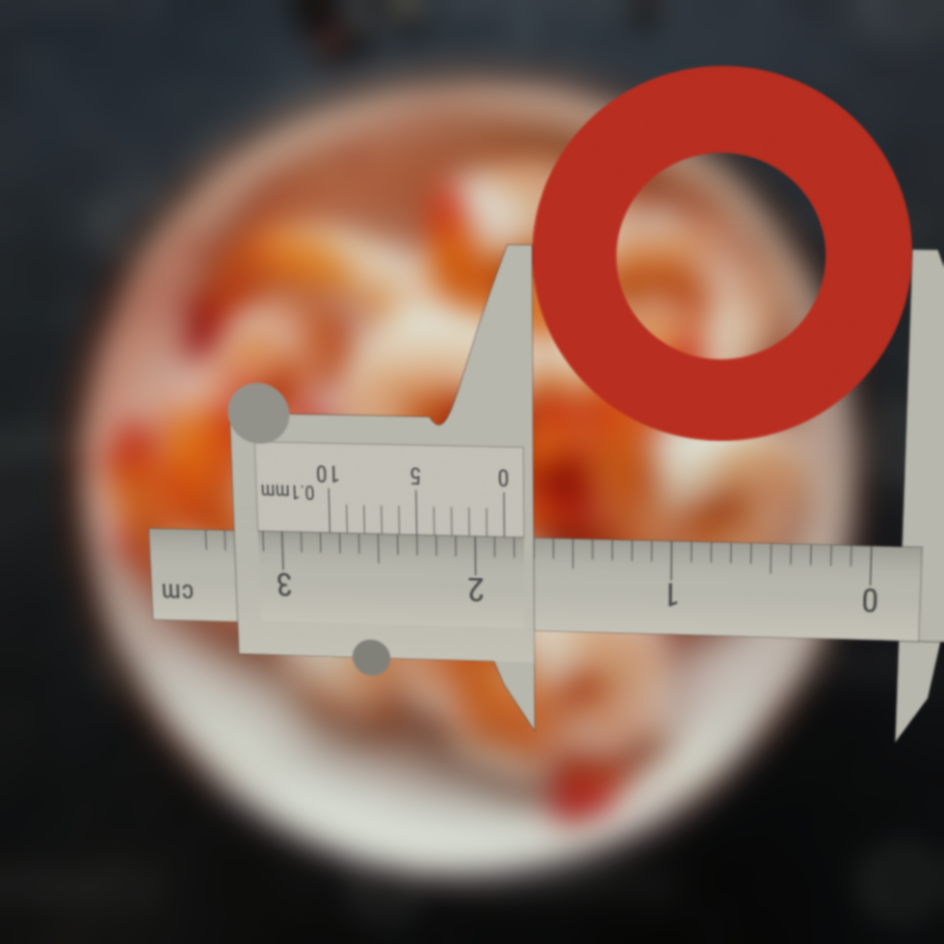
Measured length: 18.5 mm
